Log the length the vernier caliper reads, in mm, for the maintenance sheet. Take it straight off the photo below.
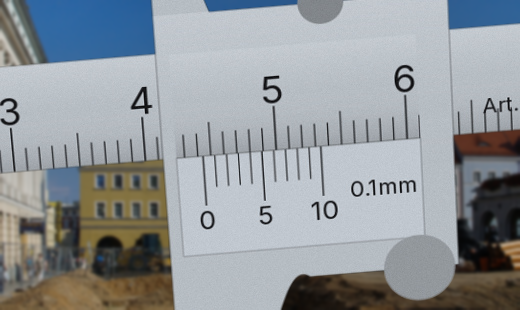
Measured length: 44.4 mm
